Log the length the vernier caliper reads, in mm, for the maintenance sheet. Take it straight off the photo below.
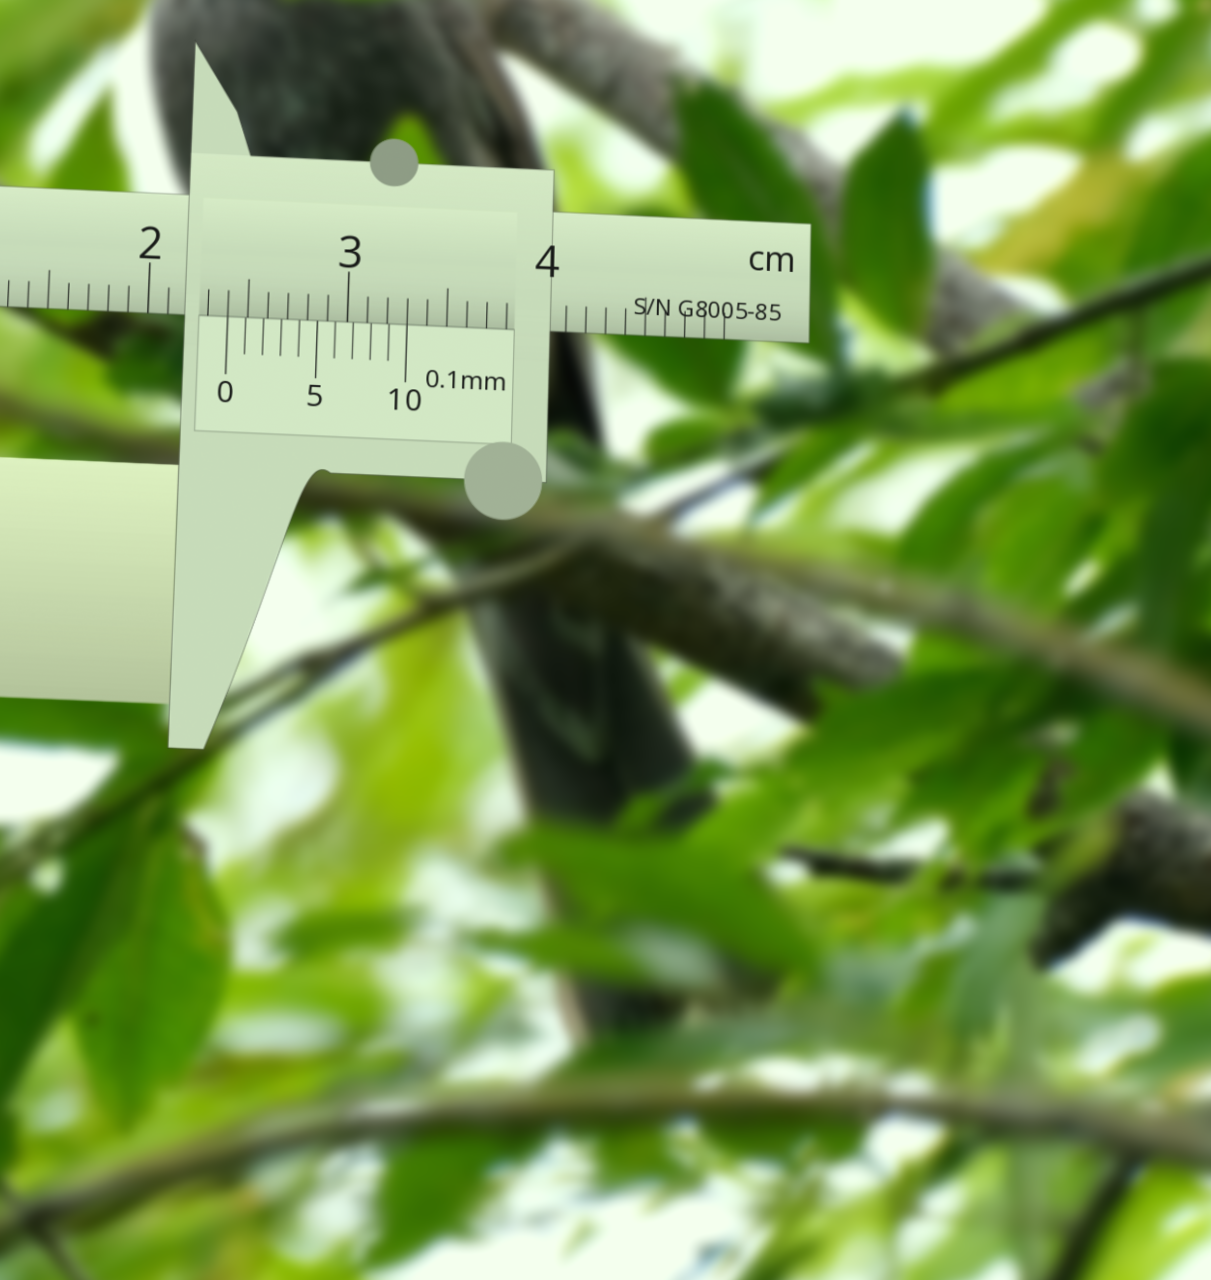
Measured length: 24.0 mm
